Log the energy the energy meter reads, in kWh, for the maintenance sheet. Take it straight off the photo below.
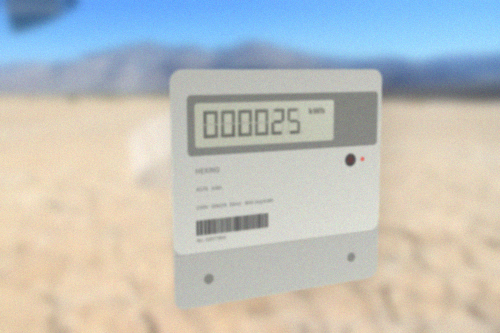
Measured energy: 25 kWh
